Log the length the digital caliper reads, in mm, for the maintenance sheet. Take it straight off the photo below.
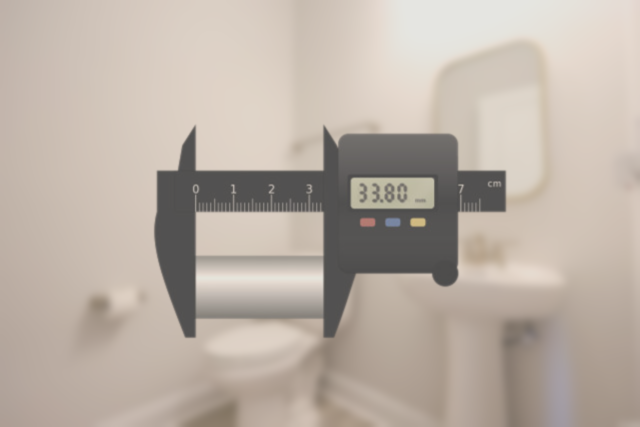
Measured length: 33.80 mm
